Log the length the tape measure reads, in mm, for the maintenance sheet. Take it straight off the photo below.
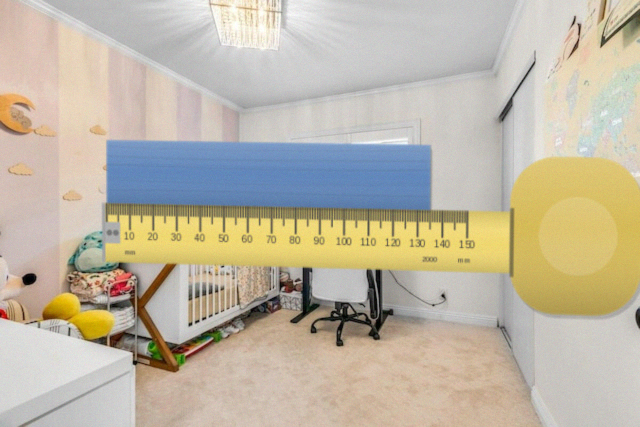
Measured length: 135 mm
